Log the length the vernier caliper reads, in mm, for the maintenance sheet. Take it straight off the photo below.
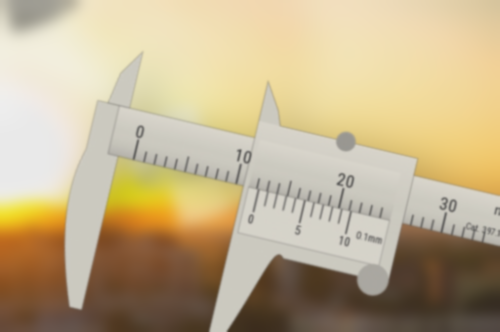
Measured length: 12.2 mm
